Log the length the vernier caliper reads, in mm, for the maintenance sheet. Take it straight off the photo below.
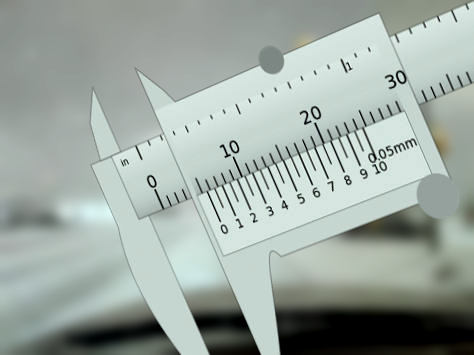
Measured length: 5.6 mm
